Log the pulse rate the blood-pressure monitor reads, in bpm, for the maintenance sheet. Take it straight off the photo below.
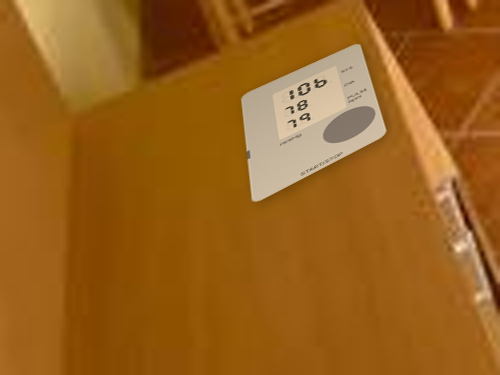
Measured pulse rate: 79 bpm
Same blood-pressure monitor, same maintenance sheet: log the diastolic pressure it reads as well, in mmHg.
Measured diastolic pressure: 78 mmHg
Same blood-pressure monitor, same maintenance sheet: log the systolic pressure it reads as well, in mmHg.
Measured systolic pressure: 106 mmHg
